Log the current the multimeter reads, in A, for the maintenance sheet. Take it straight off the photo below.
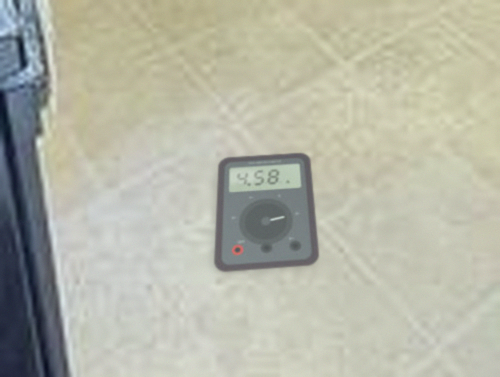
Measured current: 4.58 A
